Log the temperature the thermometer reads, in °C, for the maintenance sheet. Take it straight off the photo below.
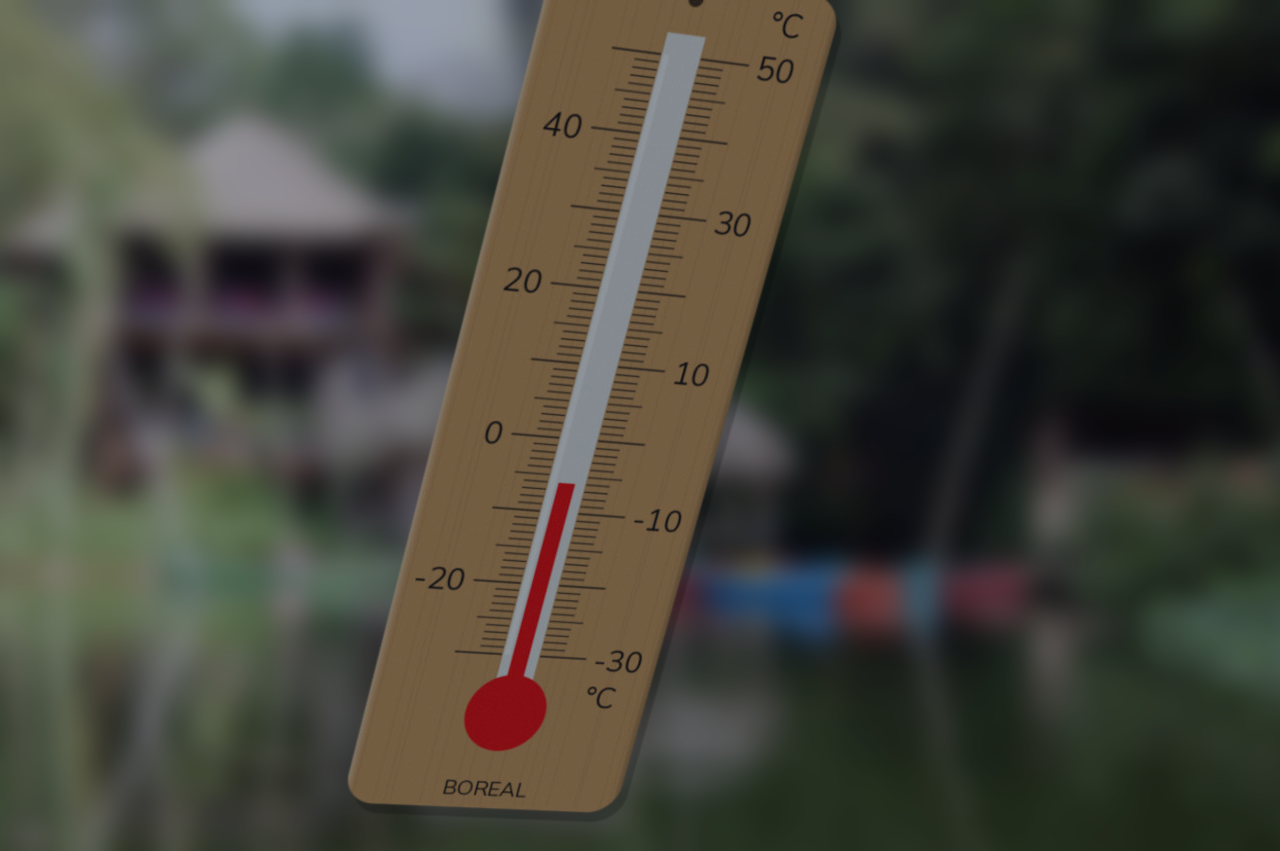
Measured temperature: -6 °C
